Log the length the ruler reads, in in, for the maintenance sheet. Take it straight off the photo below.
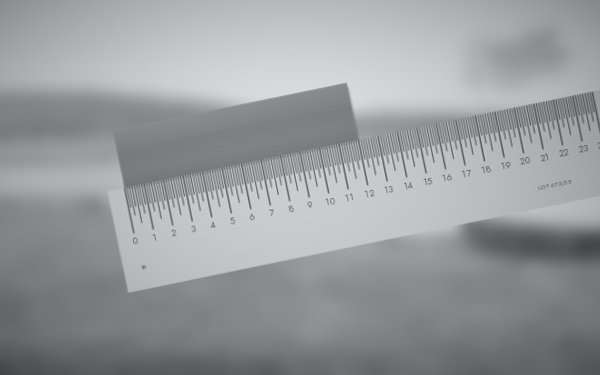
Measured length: 12 in
